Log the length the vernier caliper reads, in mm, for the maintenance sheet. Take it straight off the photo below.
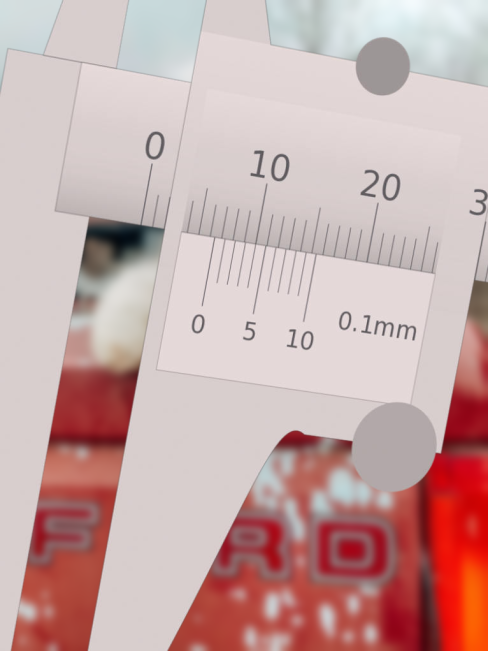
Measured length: 6.4 mm
